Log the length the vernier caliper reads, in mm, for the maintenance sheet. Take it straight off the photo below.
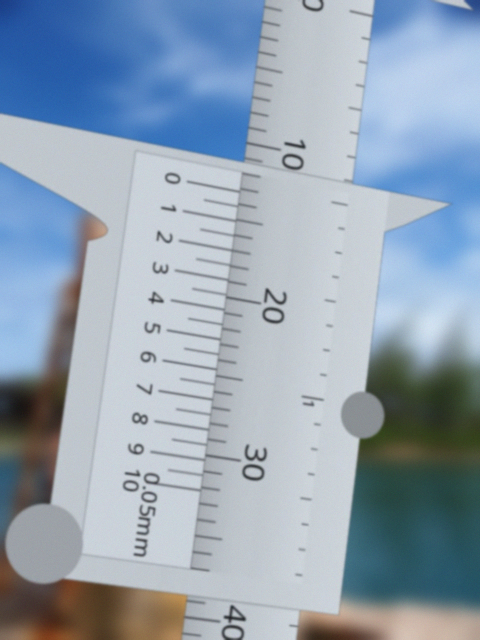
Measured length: 13.2 mm
